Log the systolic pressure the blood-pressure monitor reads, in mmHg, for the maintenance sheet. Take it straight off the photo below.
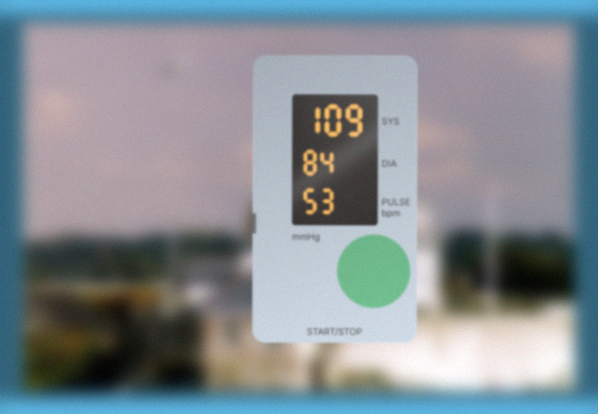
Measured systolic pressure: 109 mmHg
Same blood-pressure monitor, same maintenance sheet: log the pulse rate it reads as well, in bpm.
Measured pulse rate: 53 bpm
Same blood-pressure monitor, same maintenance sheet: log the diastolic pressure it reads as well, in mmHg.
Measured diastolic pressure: 84 mmHg
